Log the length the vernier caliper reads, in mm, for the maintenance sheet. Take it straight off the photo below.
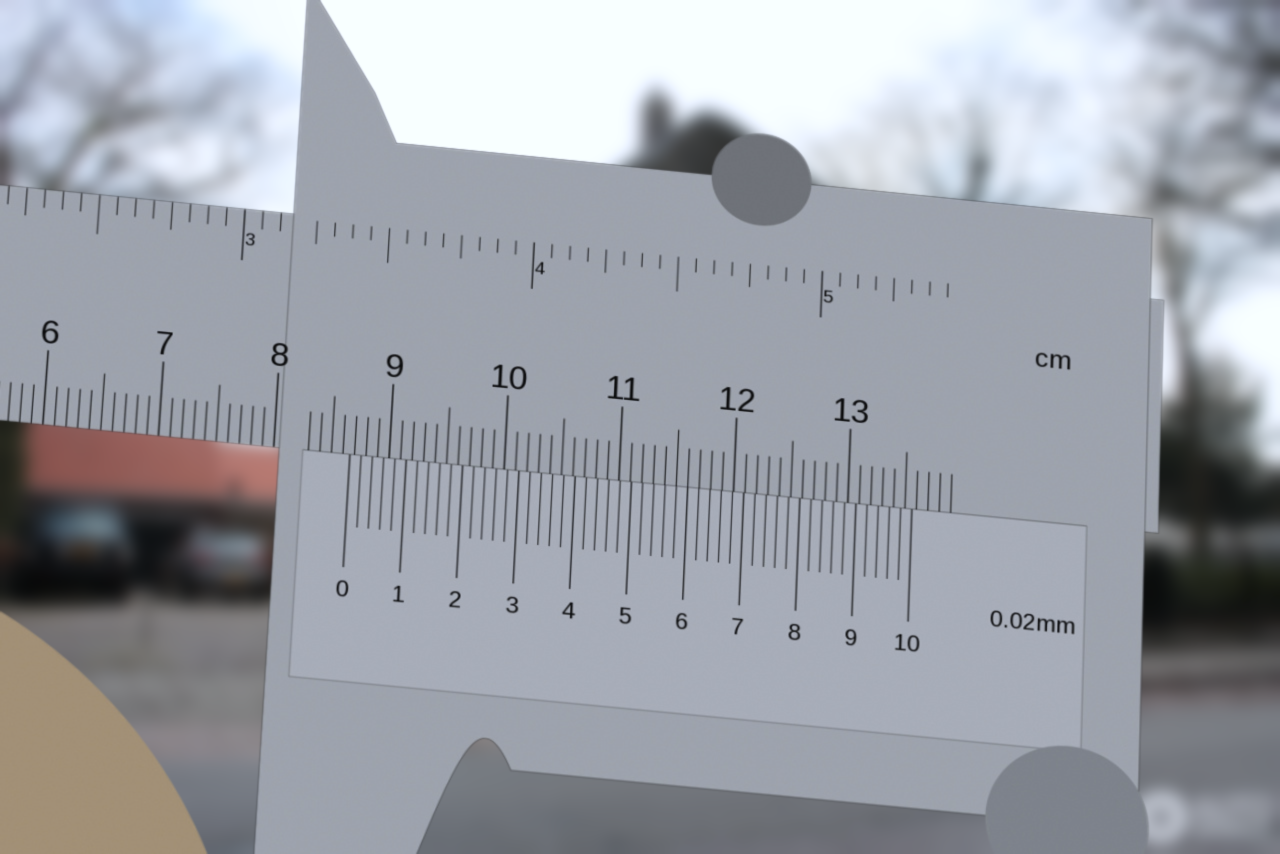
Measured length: 86.6 mm
